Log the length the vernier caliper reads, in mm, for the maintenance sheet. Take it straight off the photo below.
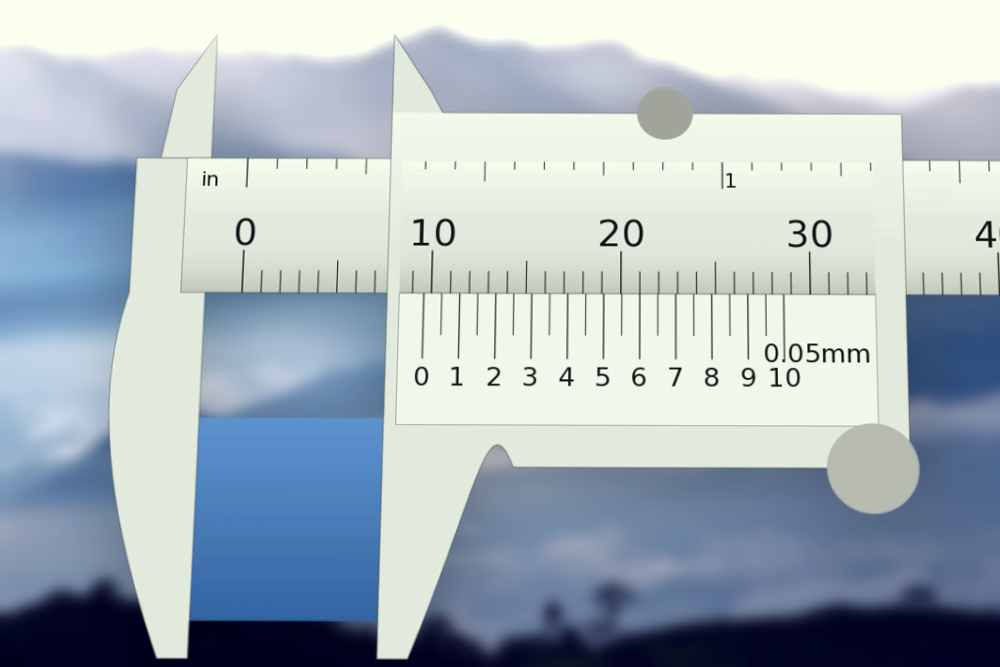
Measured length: 9.6 mm
